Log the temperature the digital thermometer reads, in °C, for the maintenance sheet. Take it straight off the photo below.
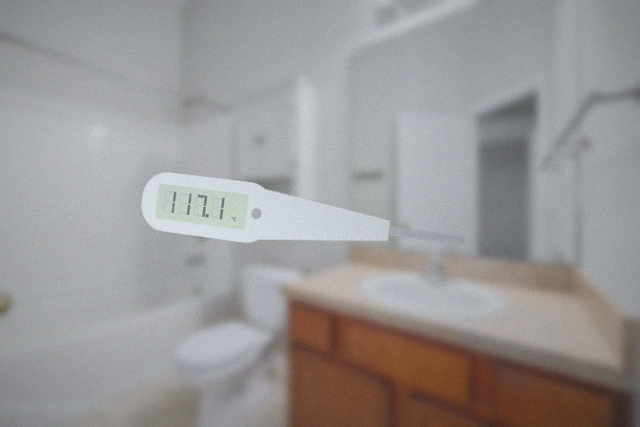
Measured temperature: 117.1 °C
